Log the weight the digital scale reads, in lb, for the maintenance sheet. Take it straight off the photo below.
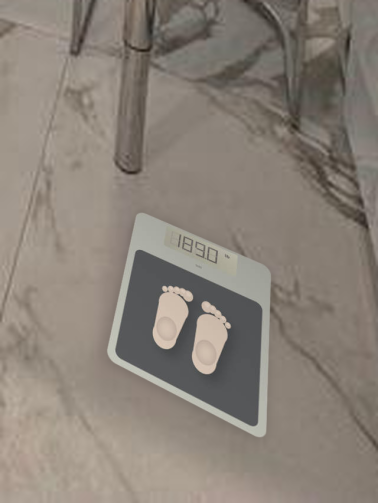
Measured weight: 189.0 lb
